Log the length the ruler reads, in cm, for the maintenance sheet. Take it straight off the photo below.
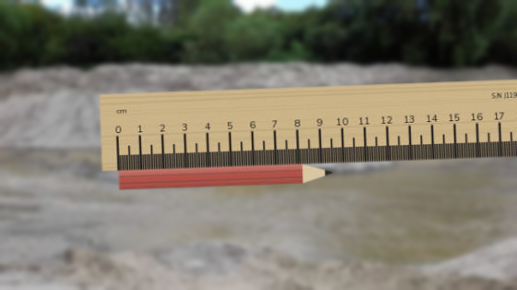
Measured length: 9.5 cm
